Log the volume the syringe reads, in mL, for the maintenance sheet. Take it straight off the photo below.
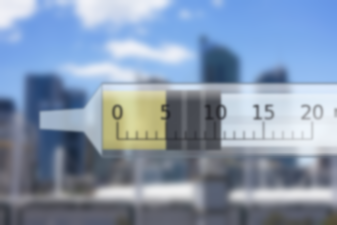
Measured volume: 5 mL
